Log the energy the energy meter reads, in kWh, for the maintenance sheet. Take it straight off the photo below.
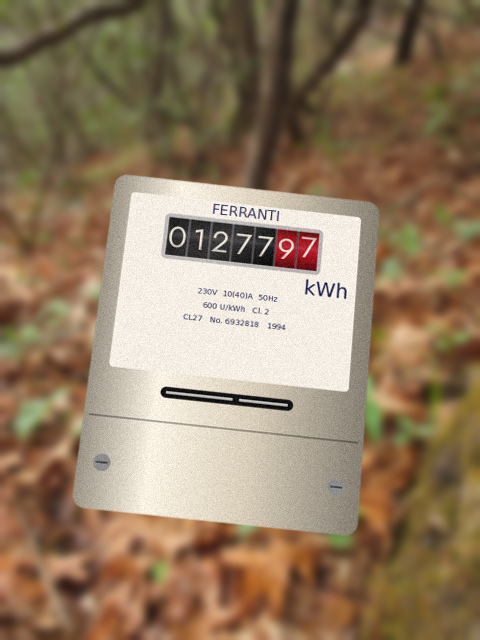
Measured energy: 1277.97 kWh
